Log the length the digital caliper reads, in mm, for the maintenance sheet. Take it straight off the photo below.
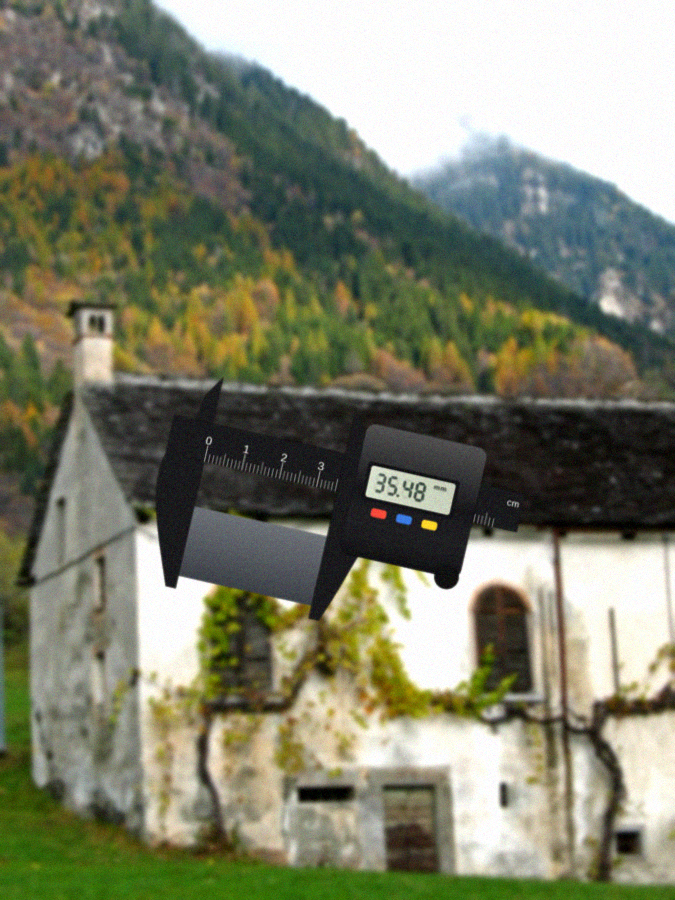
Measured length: 35.48 mm
